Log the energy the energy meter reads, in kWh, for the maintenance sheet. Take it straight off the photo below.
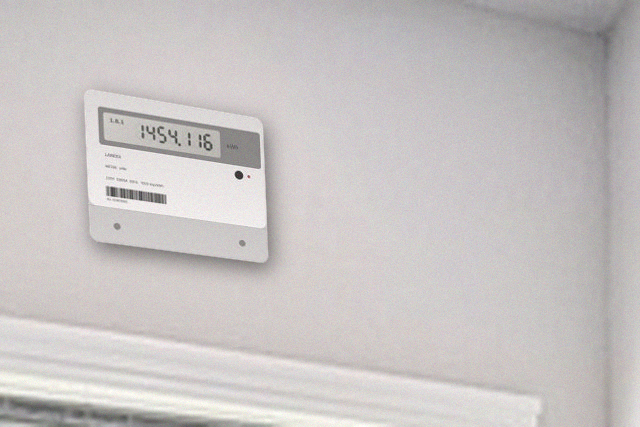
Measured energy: 1454.116 kWh
